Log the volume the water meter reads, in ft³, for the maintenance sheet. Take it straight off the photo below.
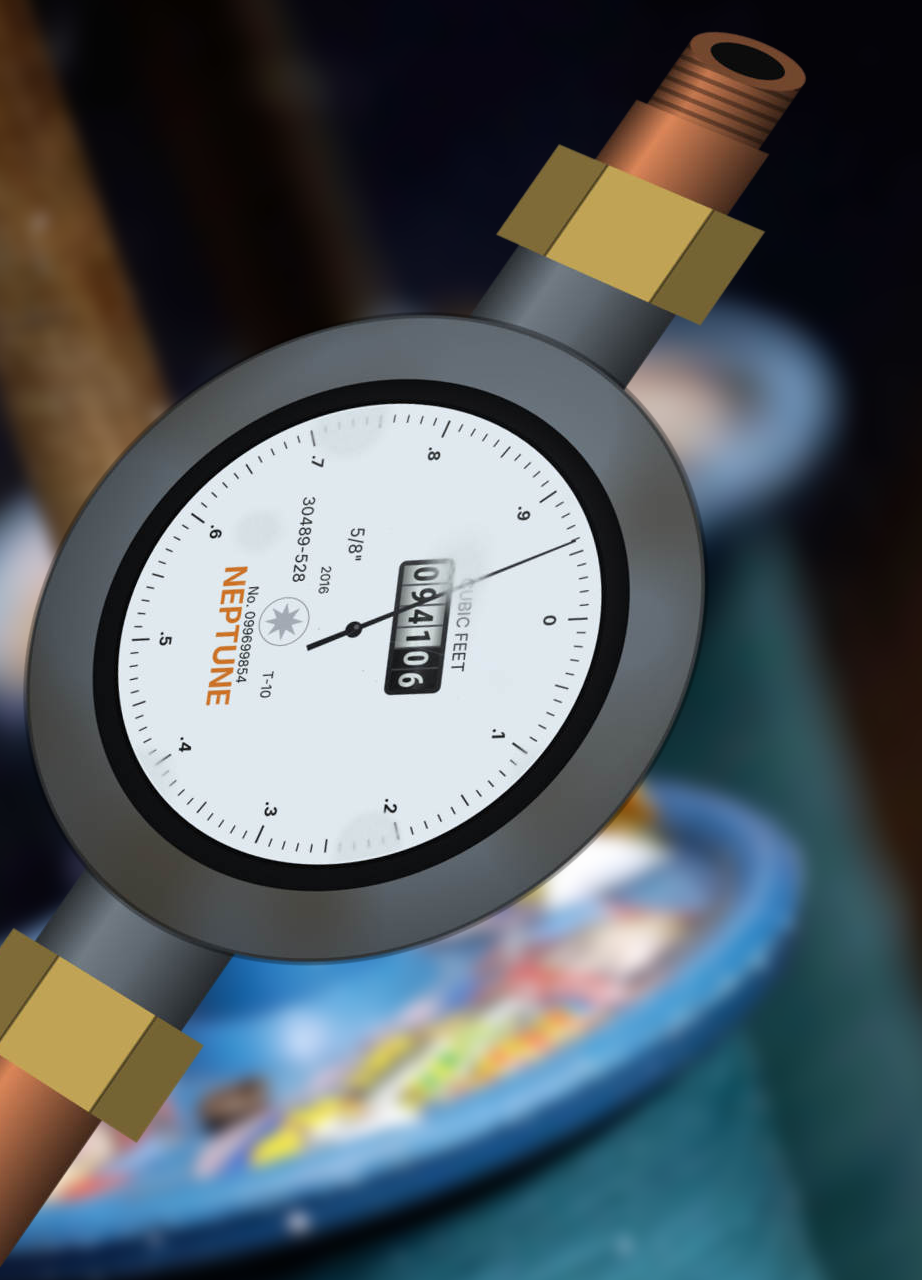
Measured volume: 94105.94 ft³
